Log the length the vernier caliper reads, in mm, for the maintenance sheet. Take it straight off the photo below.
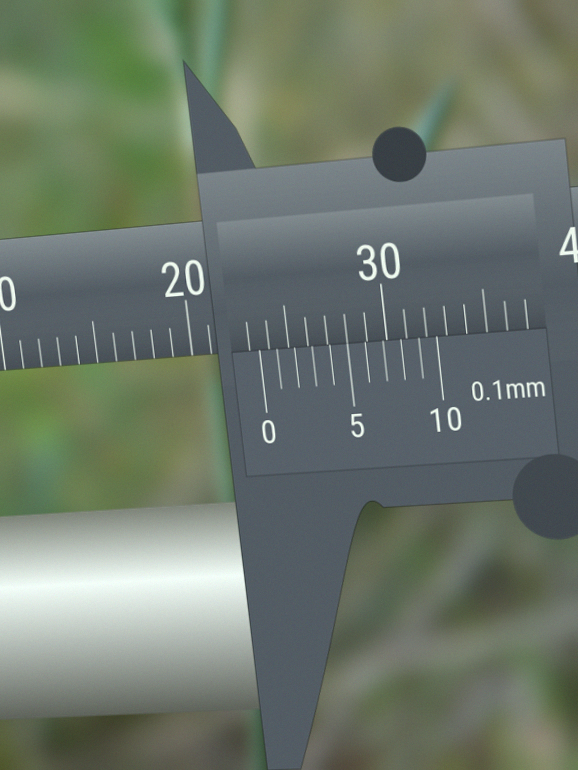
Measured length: 23.5 mm
